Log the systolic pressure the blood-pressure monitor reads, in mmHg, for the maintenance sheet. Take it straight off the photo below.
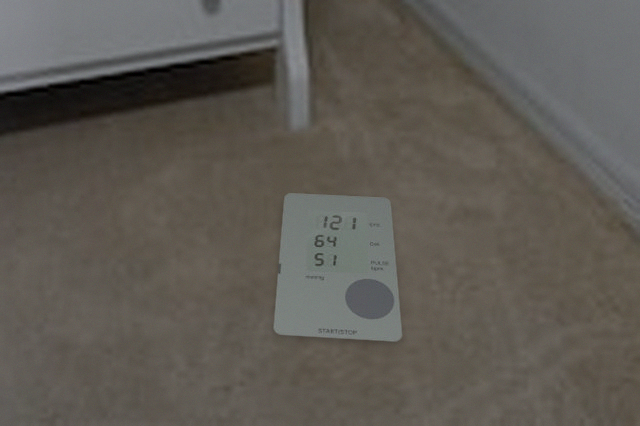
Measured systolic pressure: 121 mmHg
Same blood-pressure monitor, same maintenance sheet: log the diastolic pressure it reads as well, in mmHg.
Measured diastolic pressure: 64 mmHg
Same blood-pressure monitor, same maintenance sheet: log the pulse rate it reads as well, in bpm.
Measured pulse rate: 51 bpm
